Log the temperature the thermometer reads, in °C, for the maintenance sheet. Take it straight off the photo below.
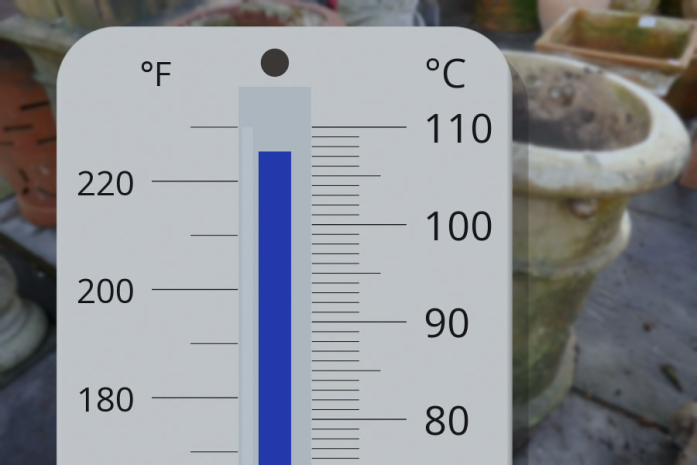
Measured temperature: 107.5 °C
